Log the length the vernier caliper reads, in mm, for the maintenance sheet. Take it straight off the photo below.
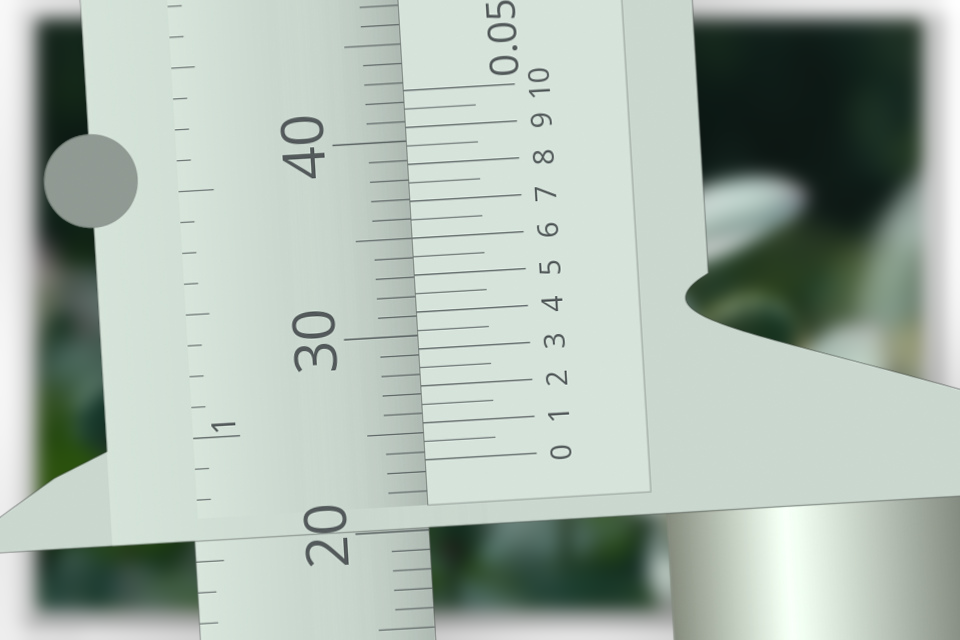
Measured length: 23.6 mm
